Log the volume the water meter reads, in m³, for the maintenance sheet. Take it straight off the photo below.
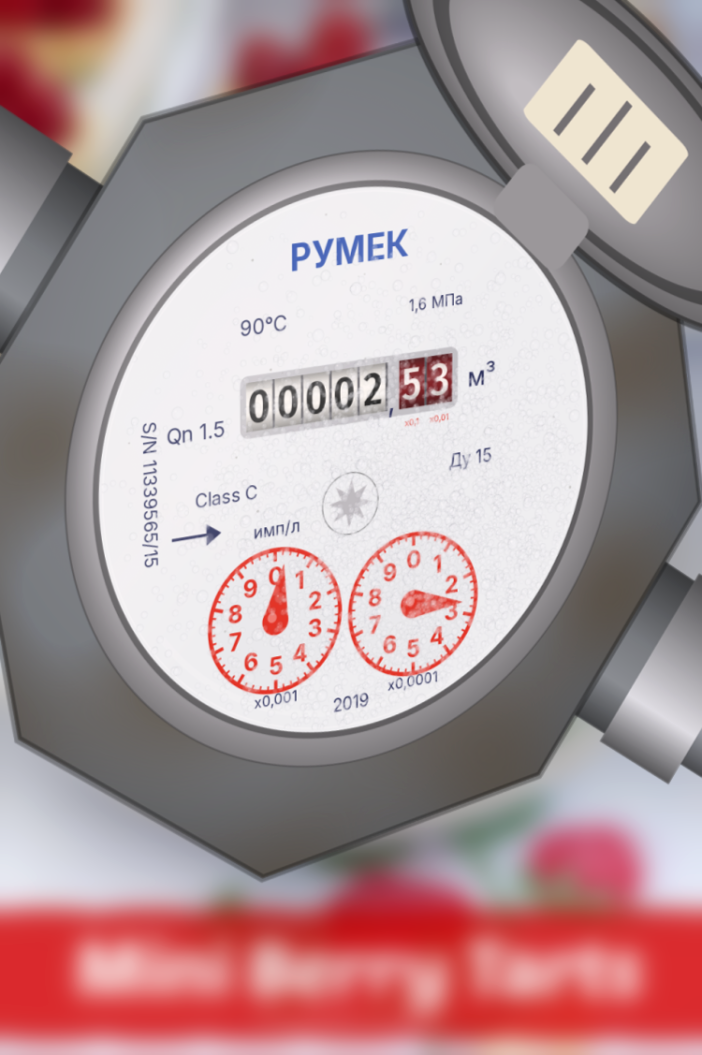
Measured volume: 2.5302 m³
